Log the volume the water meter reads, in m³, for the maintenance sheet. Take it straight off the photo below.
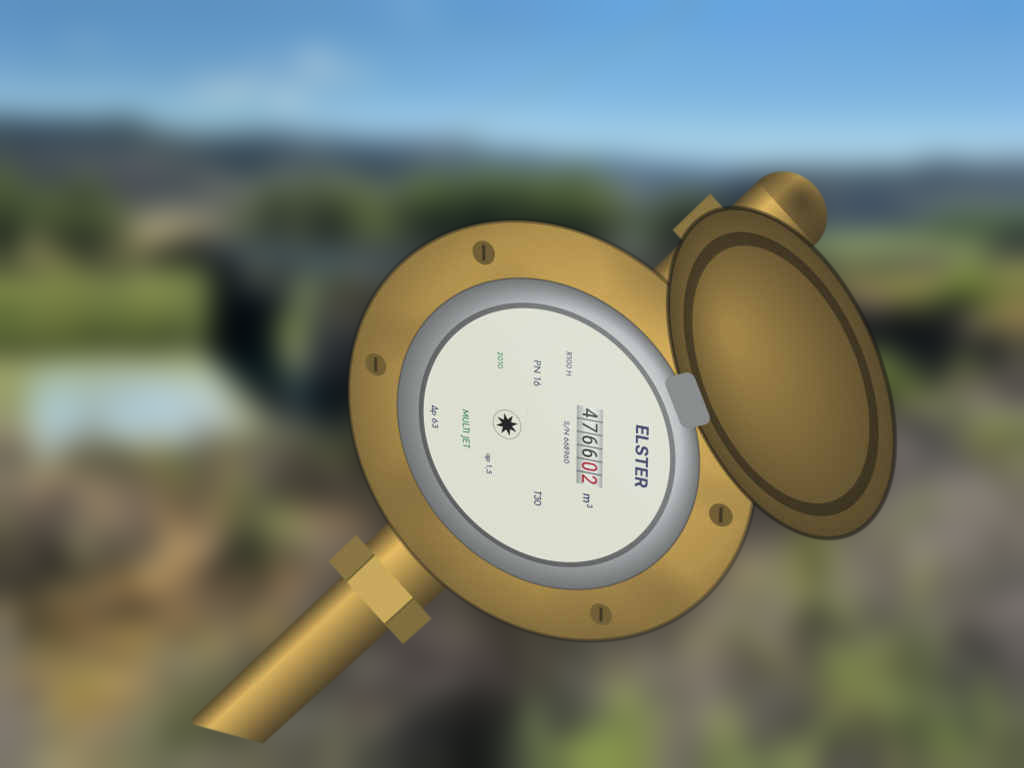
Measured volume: 4766.02 m³
